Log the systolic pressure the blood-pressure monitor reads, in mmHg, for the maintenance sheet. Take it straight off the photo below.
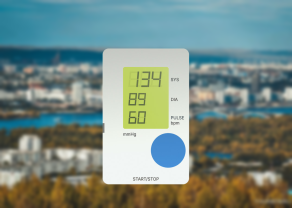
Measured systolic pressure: 134 mmHg
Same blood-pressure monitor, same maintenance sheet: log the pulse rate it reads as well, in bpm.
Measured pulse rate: 60 bpm
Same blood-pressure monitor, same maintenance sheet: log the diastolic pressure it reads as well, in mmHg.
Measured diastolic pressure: 89 mmHg
